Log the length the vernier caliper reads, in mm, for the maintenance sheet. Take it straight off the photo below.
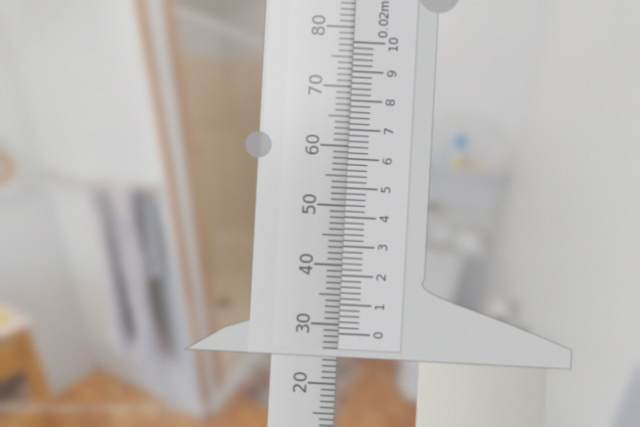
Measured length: 28.5 mm
